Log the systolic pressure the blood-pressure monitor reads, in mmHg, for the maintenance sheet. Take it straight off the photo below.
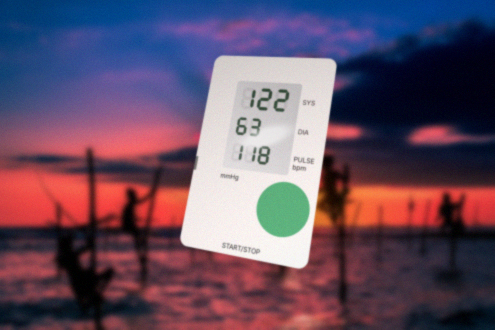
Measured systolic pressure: 122 mmHg
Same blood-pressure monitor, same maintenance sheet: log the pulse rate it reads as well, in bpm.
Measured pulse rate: 118 bpm
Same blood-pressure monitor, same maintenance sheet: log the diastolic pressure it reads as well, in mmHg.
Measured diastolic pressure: 63 mmHg
